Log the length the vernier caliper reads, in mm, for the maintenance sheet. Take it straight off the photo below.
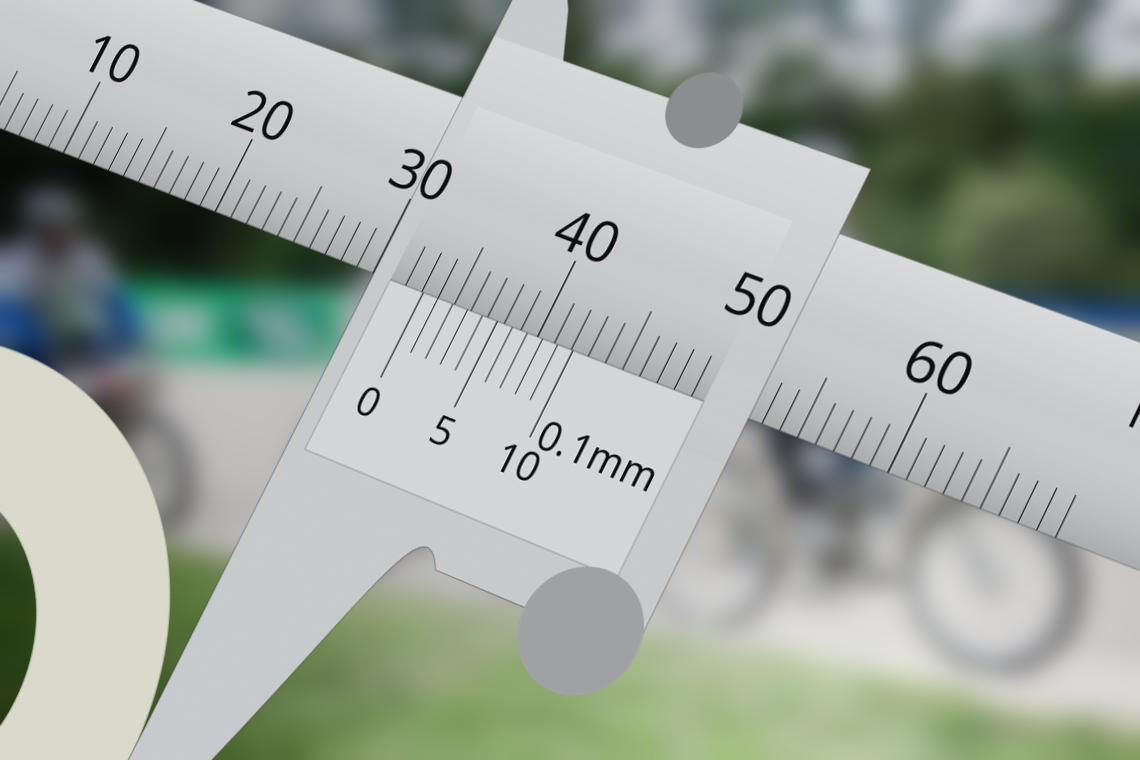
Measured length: 33.1 mm
